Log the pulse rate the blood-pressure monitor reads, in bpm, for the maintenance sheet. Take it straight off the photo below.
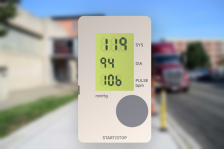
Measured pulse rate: 106 bpm
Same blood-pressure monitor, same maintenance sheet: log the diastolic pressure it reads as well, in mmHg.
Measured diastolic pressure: 94 mmHg
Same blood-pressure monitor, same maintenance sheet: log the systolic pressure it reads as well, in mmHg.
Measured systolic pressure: 119 mmHg
